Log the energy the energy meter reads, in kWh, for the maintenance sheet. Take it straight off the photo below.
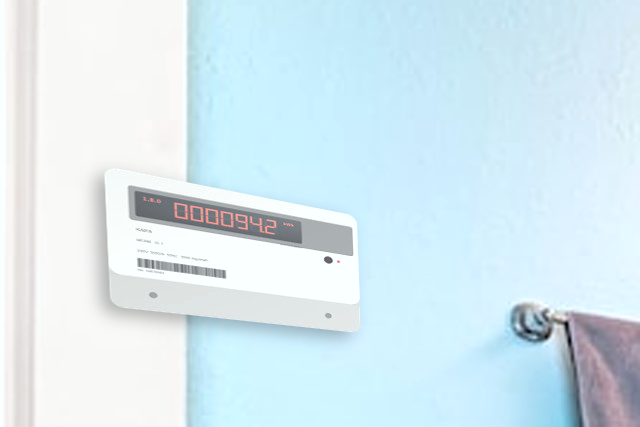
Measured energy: 94.2 kWh
